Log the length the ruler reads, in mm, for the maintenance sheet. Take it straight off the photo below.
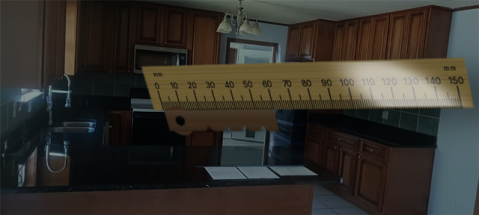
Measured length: 60 mm
